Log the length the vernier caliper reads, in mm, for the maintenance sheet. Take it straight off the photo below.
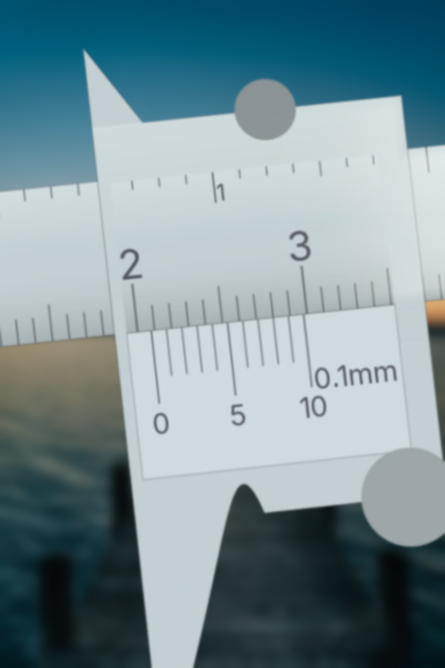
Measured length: 20.8 mm
